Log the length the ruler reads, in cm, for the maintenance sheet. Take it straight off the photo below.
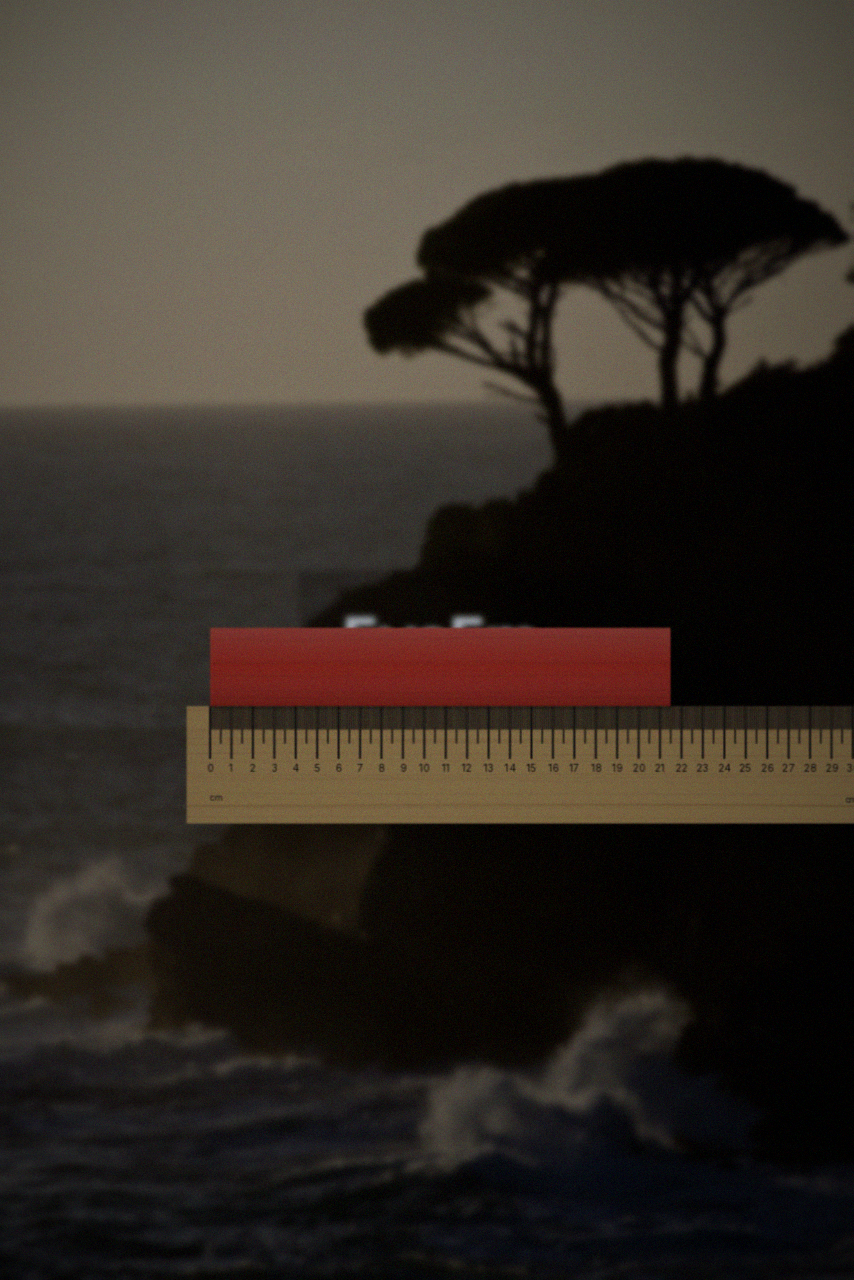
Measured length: 21.5 cm
